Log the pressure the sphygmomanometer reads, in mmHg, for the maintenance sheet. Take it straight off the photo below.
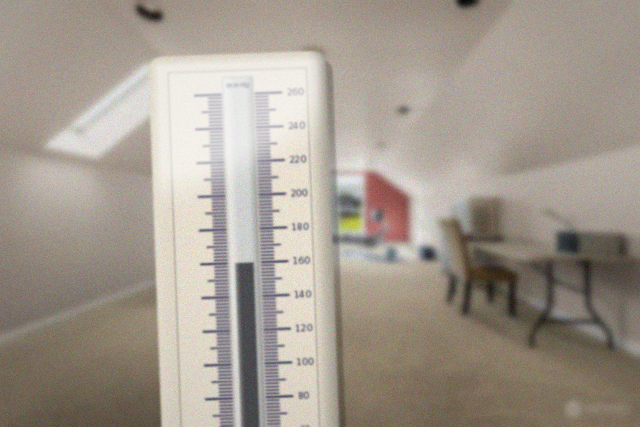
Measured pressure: 160 mmHg
